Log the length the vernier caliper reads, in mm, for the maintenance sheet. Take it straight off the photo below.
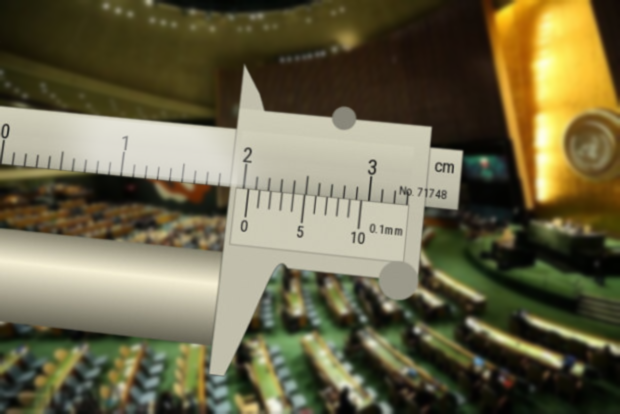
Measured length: 20.4 mm
